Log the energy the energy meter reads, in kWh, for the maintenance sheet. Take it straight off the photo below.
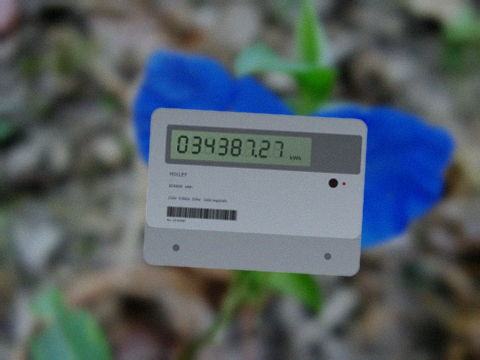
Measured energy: 34387.27 kWh
